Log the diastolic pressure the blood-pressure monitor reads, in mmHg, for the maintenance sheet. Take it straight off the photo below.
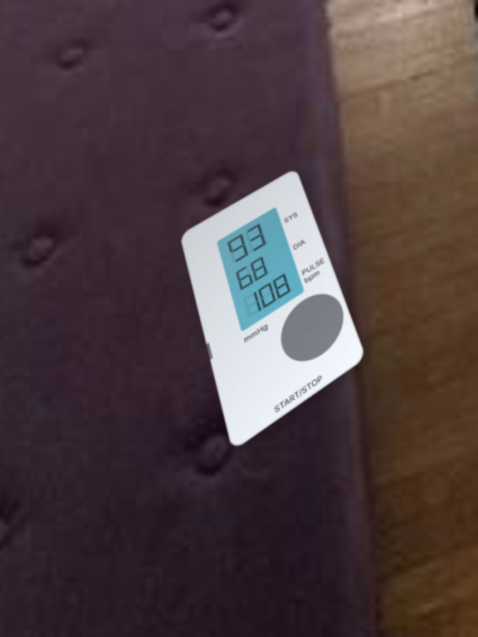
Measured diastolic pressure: 68 mmHg
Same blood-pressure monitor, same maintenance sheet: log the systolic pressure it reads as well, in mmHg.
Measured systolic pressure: 93 mmHg
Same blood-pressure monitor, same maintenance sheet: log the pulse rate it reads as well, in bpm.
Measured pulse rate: 108 bpm
